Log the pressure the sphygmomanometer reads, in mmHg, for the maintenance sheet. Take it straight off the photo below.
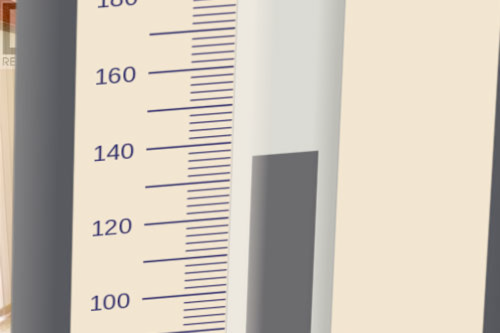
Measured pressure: 136 mmHg
